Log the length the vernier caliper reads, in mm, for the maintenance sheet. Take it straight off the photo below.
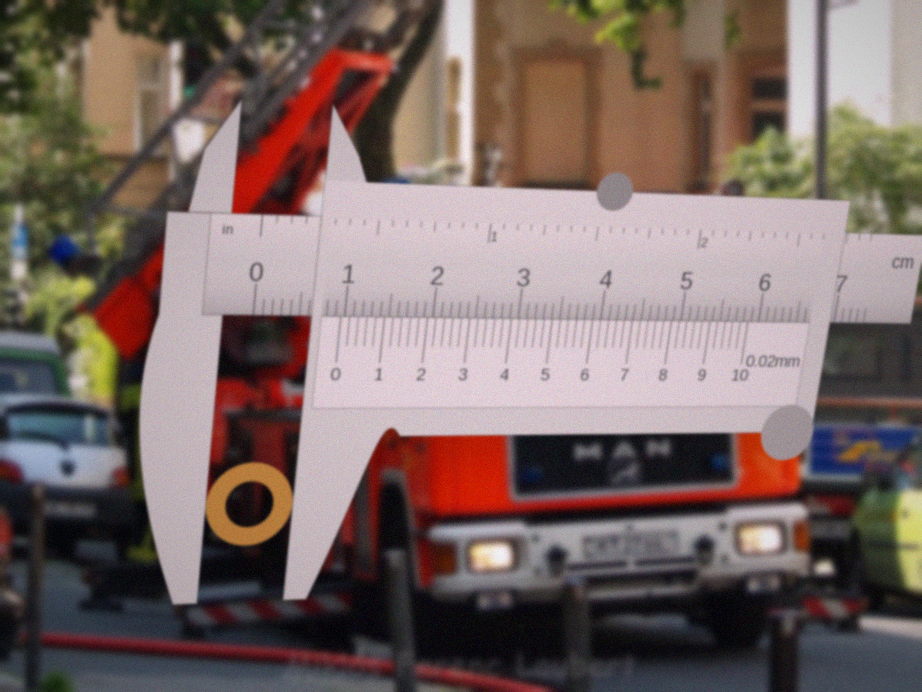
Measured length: 9.6 mm
